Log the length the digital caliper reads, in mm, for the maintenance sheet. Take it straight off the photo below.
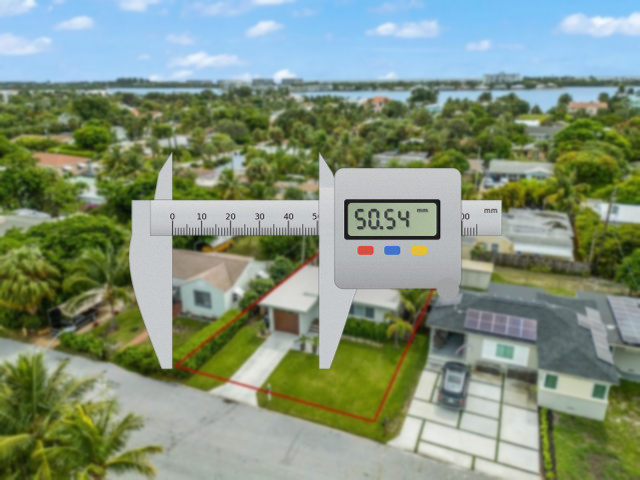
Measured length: 50.54 mm
